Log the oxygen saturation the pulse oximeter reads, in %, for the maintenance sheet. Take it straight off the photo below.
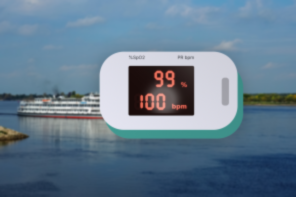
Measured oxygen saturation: 99 %
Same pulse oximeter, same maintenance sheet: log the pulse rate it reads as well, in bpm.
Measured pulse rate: 100 bpm
